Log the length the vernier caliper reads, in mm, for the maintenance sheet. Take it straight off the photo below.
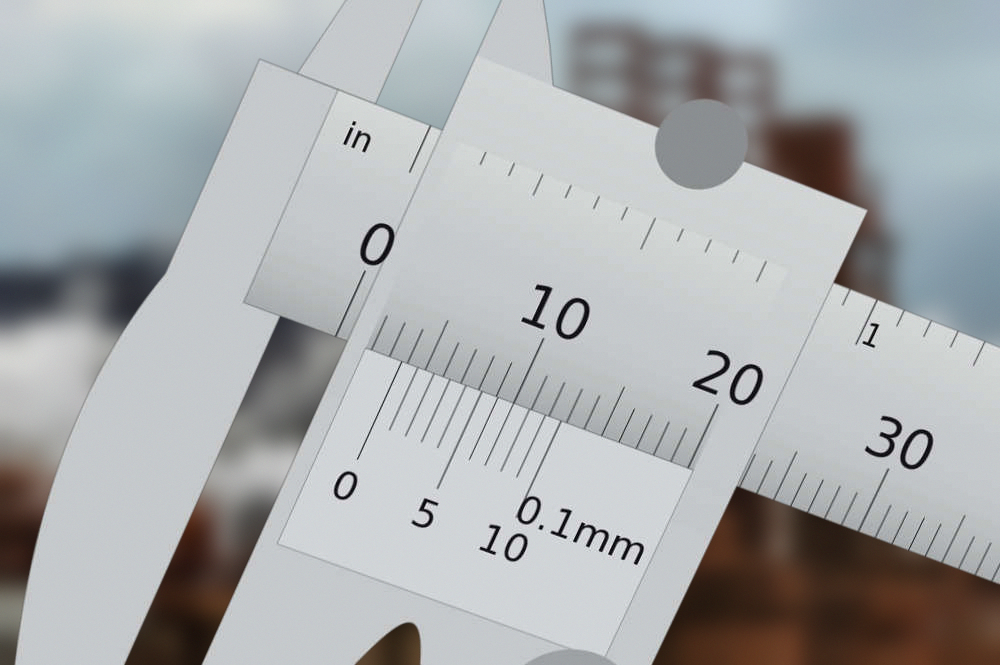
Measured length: 3.7 mm
